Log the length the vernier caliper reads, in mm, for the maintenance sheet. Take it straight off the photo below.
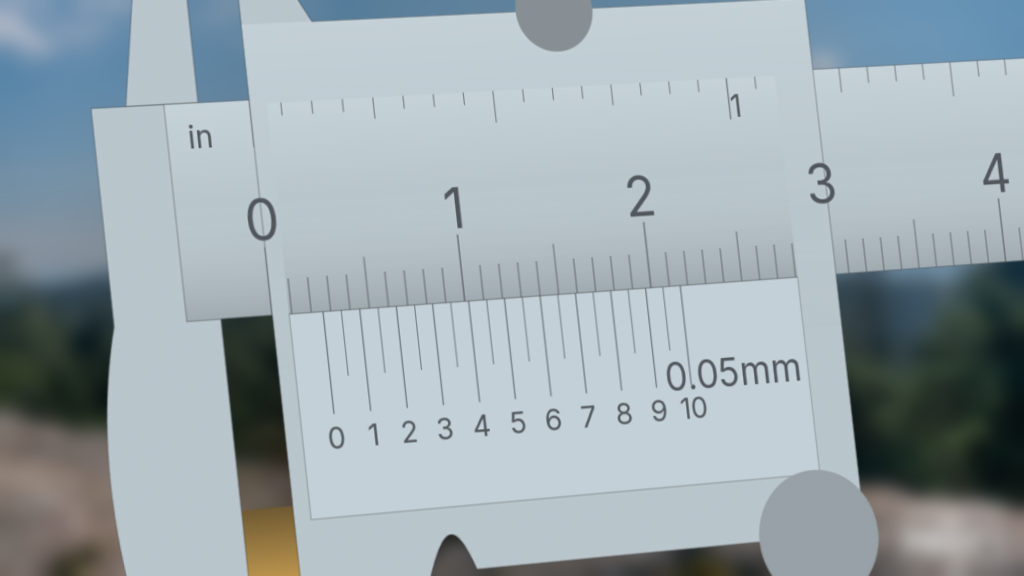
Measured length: 2.6 mm
